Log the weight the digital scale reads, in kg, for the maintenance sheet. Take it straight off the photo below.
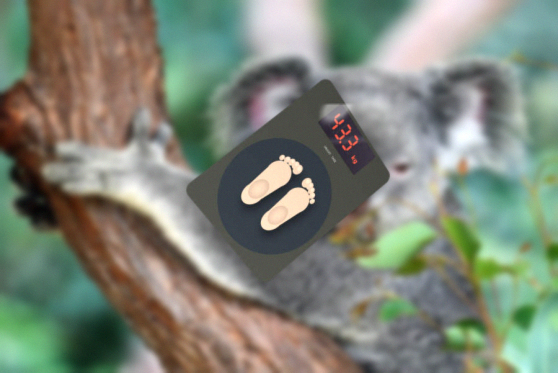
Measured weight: 43.3 kg
